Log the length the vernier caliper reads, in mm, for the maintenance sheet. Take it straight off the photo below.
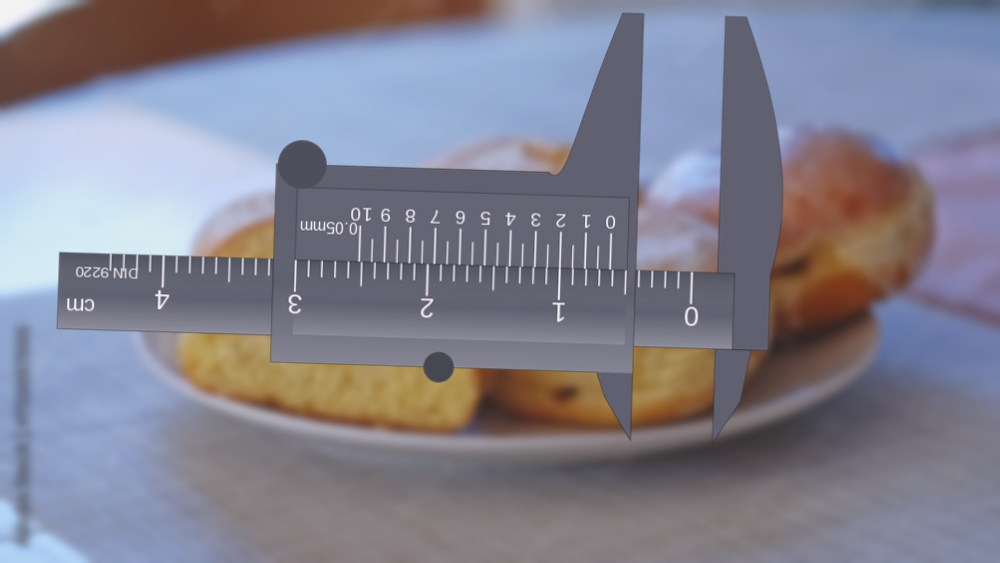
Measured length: 6.2 mm
